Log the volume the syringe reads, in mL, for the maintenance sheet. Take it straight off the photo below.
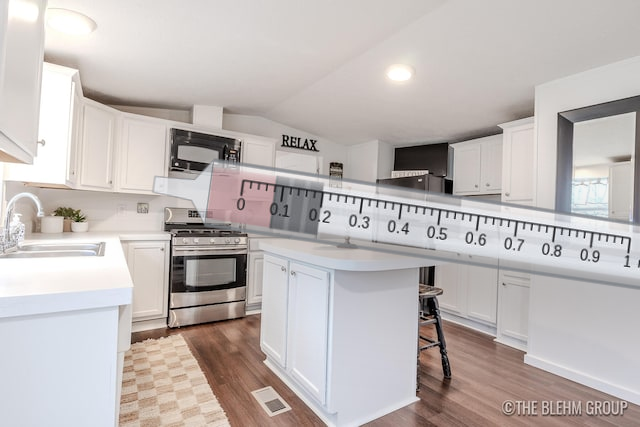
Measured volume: 0.08 mL
